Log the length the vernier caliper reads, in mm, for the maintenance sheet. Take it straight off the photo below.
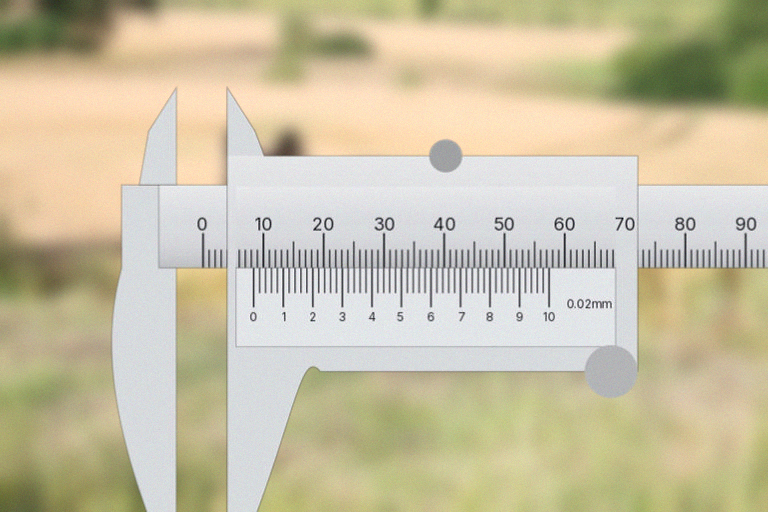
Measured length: 8.4 mm
